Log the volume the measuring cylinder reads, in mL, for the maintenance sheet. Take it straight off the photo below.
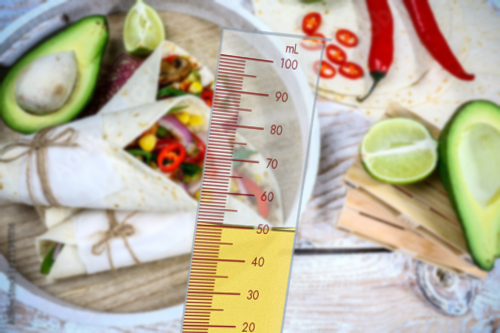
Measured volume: 50 mL
